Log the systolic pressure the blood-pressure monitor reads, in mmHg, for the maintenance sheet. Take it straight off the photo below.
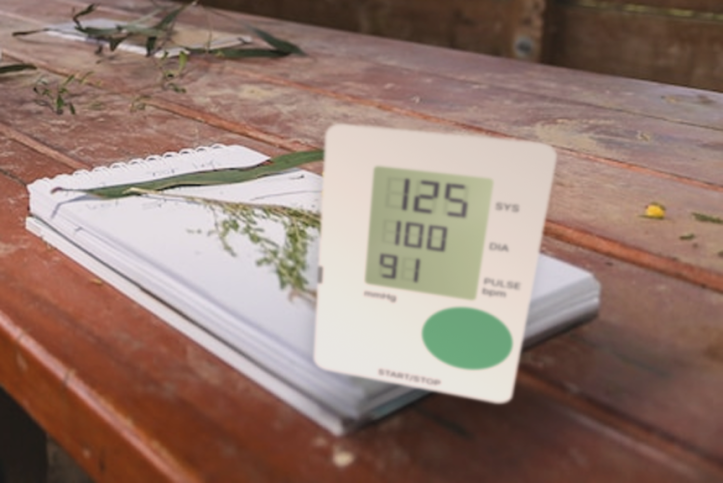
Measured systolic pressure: 125 mmHg
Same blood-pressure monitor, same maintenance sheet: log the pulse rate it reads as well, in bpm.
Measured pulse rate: 91 bpm
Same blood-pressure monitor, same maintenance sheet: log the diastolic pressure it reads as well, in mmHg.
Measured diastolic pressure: 100 mmHg
